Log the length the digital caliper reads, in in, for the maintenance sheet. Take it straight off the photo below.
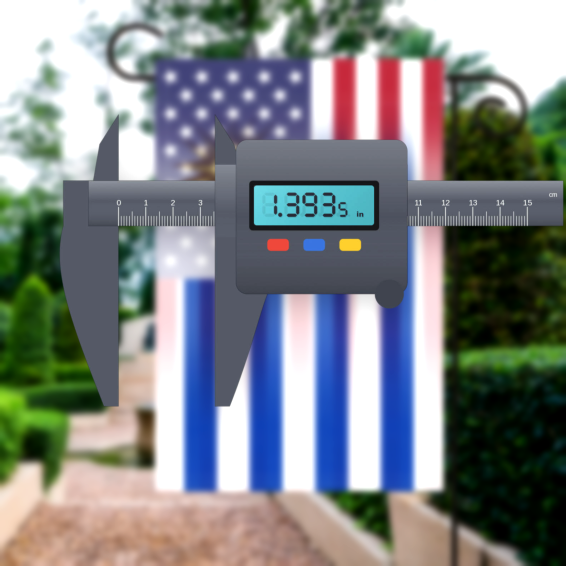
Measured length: 1.3935 in
